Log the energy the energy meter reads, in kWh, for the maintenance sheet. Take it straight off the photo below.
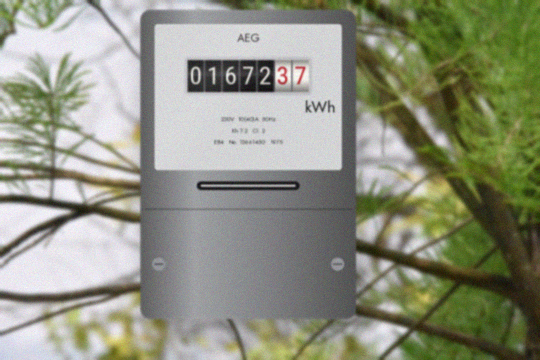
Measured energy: 1672.37 kWh
